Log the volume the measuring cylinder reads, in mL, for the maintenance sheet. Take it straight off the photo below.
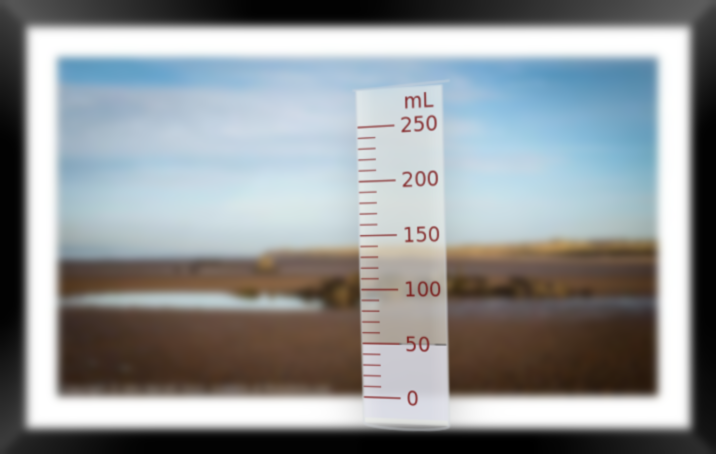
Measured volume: 50 mL
